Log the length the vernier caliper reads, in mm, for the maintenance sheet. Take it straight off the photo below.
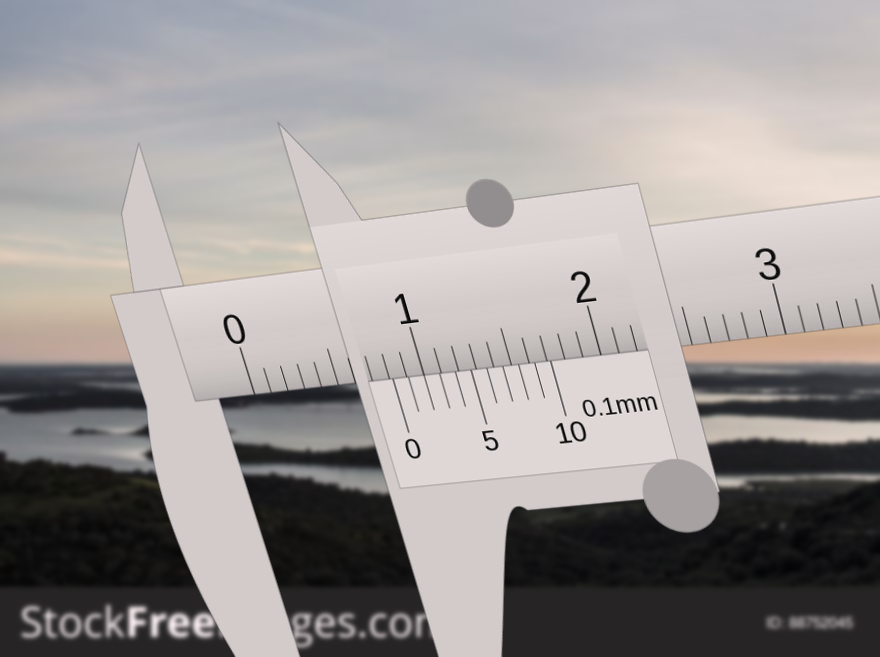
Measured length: 8.2 mm
